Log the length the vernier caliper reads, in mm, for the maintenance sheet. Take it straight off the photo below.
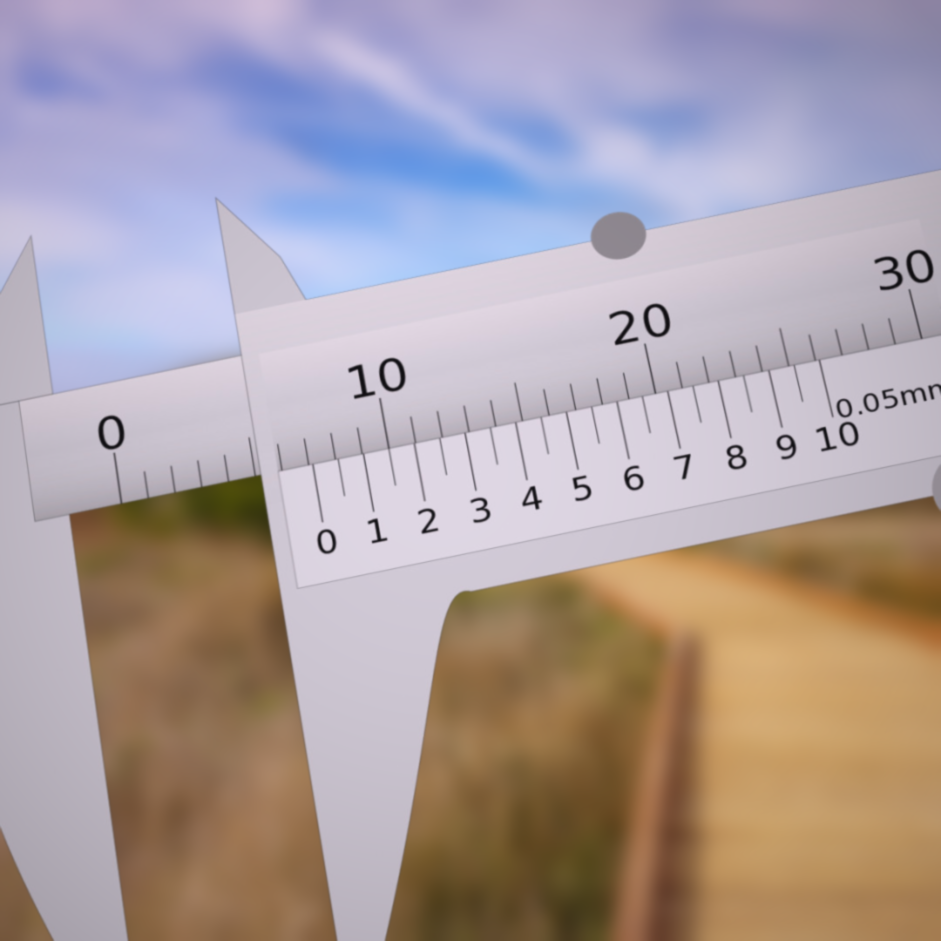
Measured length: 7.15 mm
